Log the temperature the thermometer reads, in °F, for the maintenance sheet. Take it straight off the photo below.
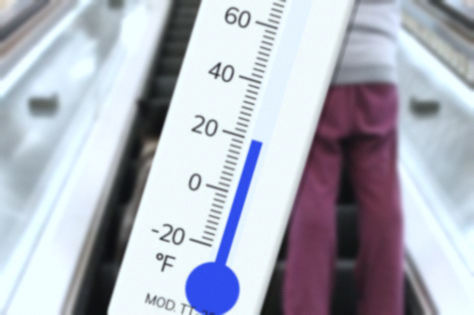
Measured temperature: 20 °F
